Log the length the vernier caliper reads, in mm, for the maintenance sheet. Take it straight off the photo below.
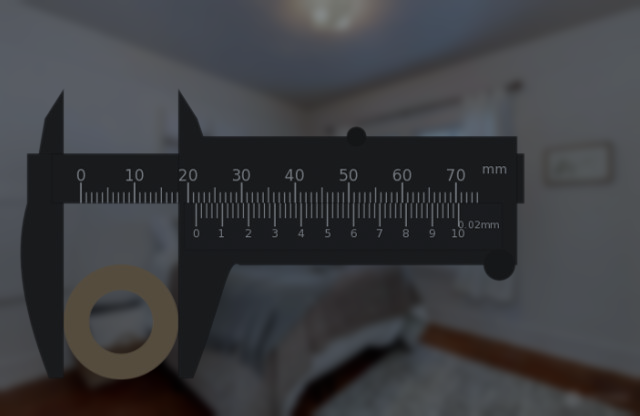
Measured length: 21.5 mm
